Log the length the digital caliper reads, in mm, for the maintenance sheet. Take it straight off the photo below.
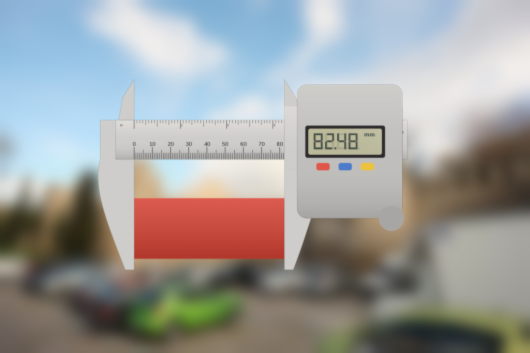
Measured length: 82.48 mm
